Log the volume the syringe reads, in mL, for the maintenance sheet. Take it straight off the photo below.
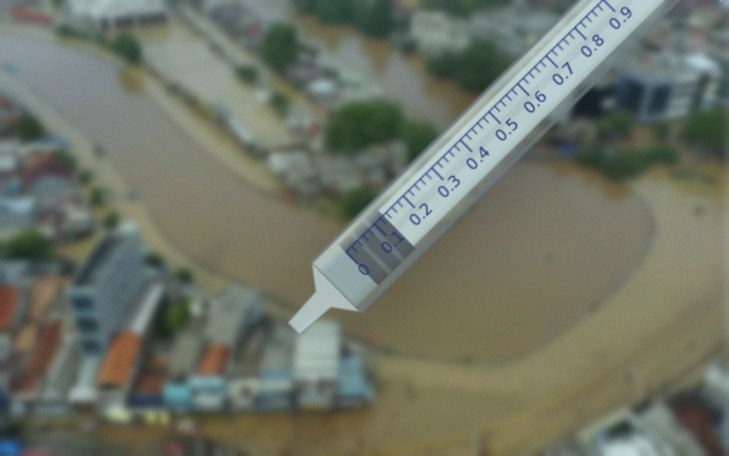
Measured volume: 0 mL
